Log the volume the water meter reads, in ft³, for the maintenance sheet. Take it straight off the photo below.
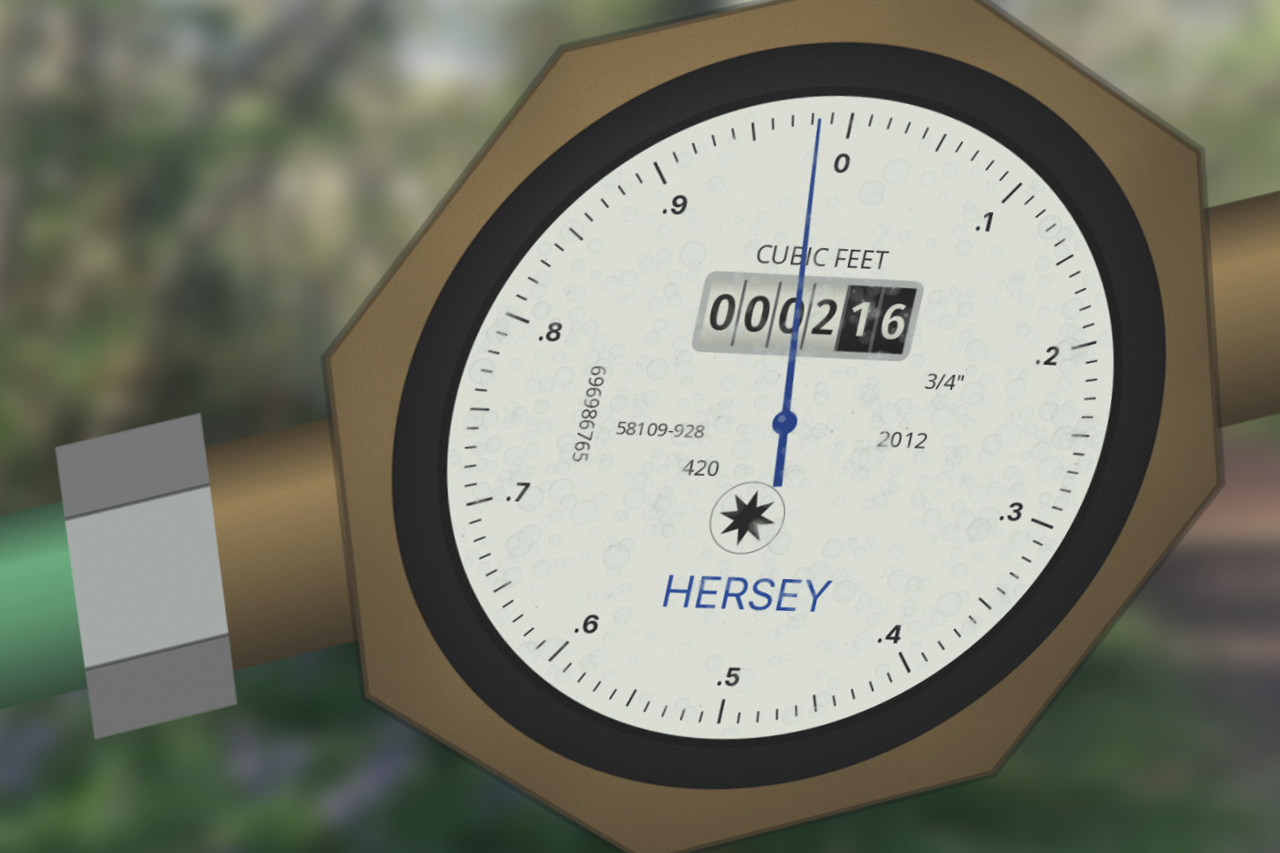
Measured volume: 215.98 ft³
